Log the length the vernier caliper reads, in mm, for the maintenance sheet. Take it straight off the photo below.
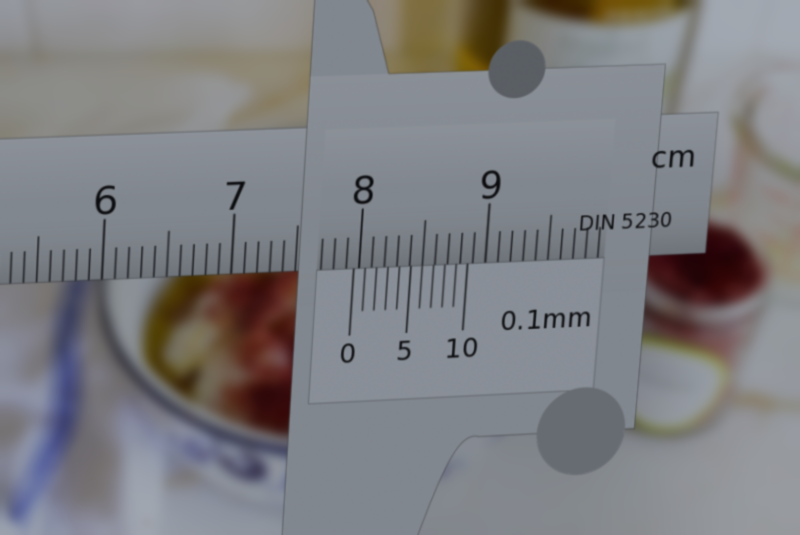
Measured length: 79.6 mm
